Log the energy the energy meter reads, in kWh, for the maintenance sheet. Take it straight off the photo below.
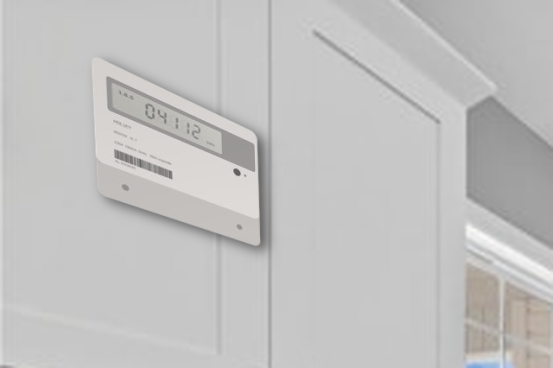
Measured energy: 4112 kWh
